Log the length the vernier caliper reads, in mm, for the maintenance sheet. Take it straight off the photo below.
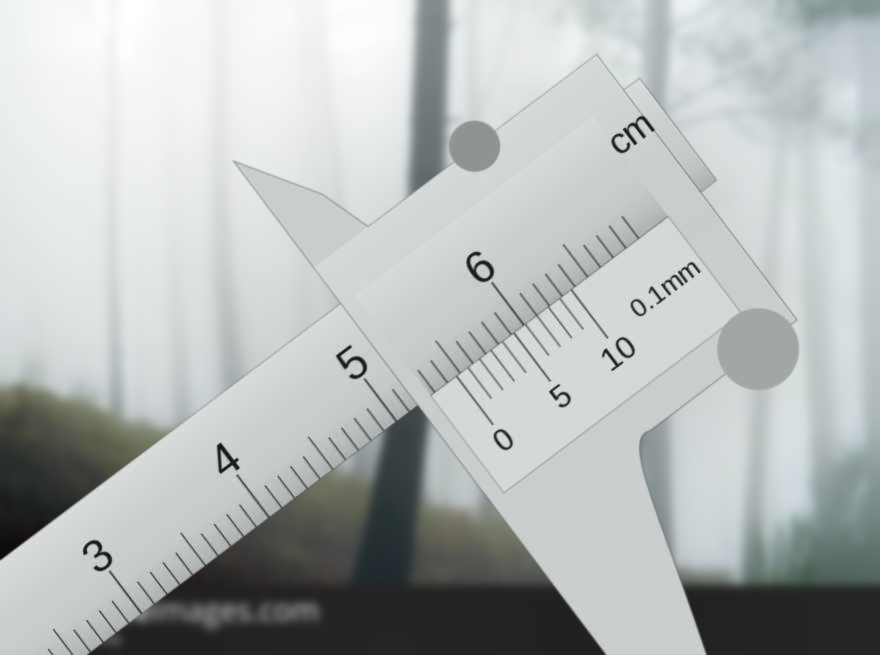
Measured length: 54.7 mm
